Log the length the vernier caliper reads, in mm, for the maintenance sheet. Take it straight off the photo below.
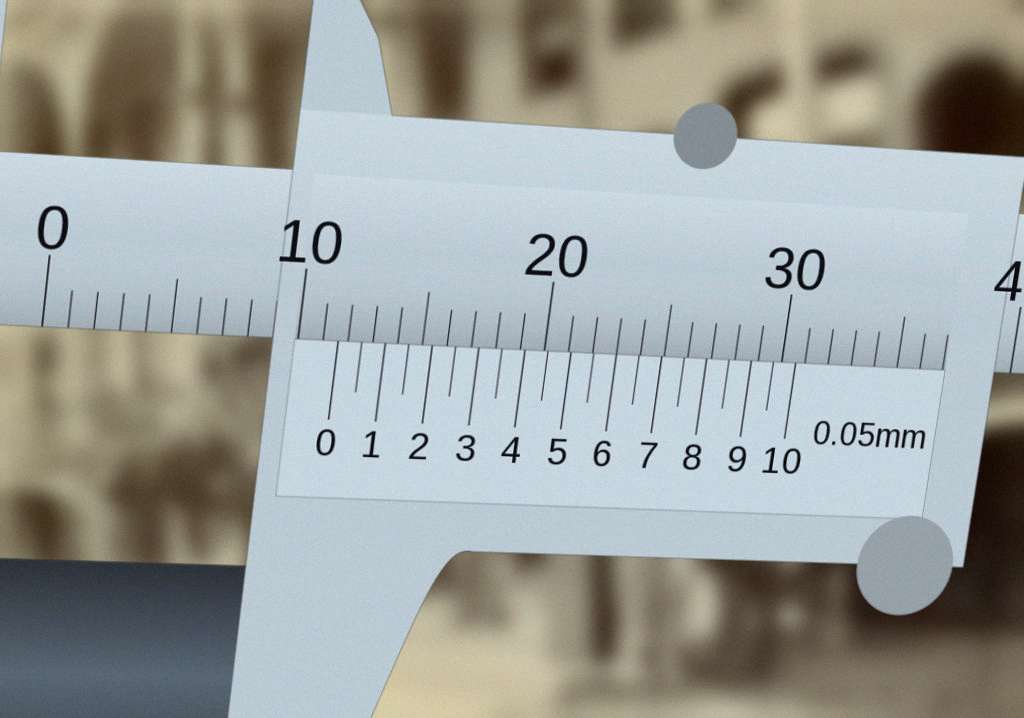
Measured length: 11.6 mm
